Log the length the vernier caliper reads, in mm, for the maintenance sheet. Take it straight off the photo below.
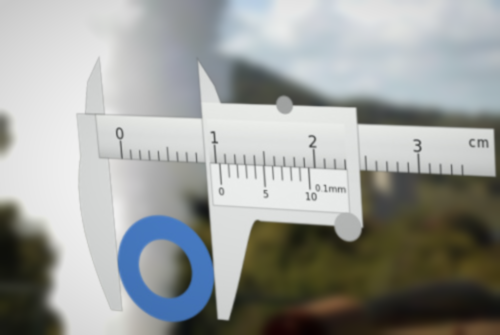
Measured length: 10.4 mm
